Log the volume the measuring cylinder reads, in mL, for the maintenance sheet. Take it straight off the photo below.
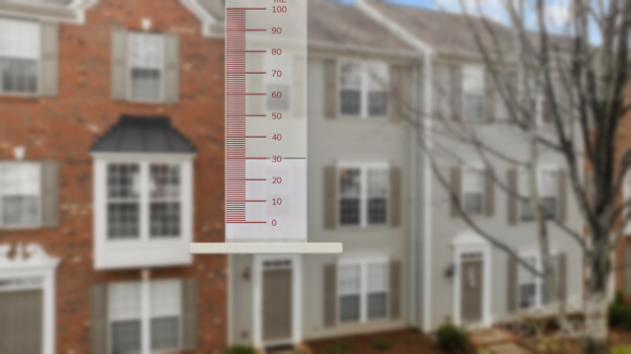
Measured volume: 30 mL
